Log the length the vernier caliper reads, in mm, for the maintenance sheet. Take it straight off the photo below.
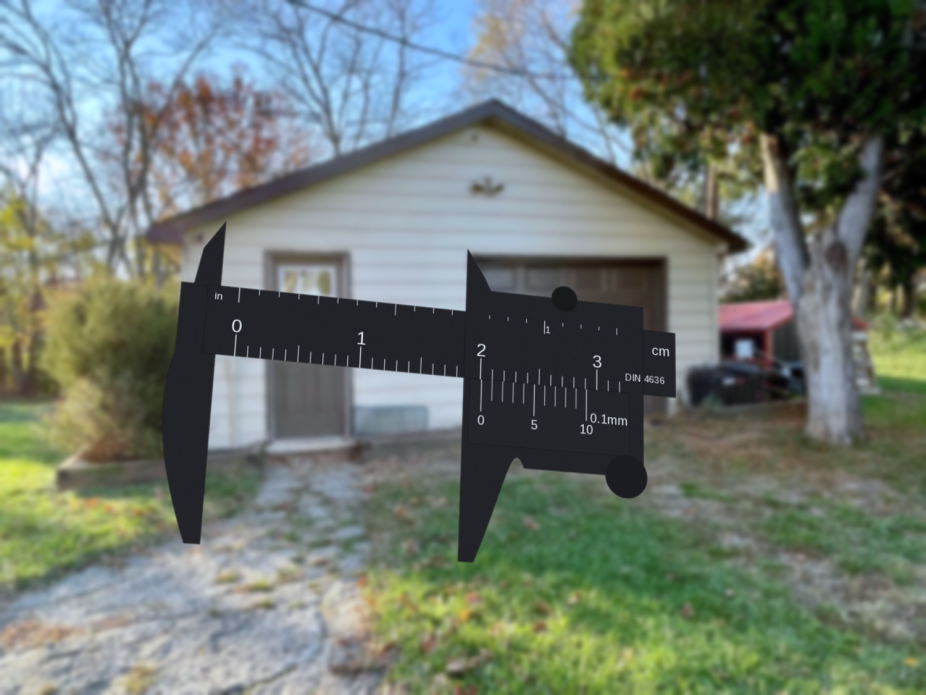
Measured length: 20.1 mm
